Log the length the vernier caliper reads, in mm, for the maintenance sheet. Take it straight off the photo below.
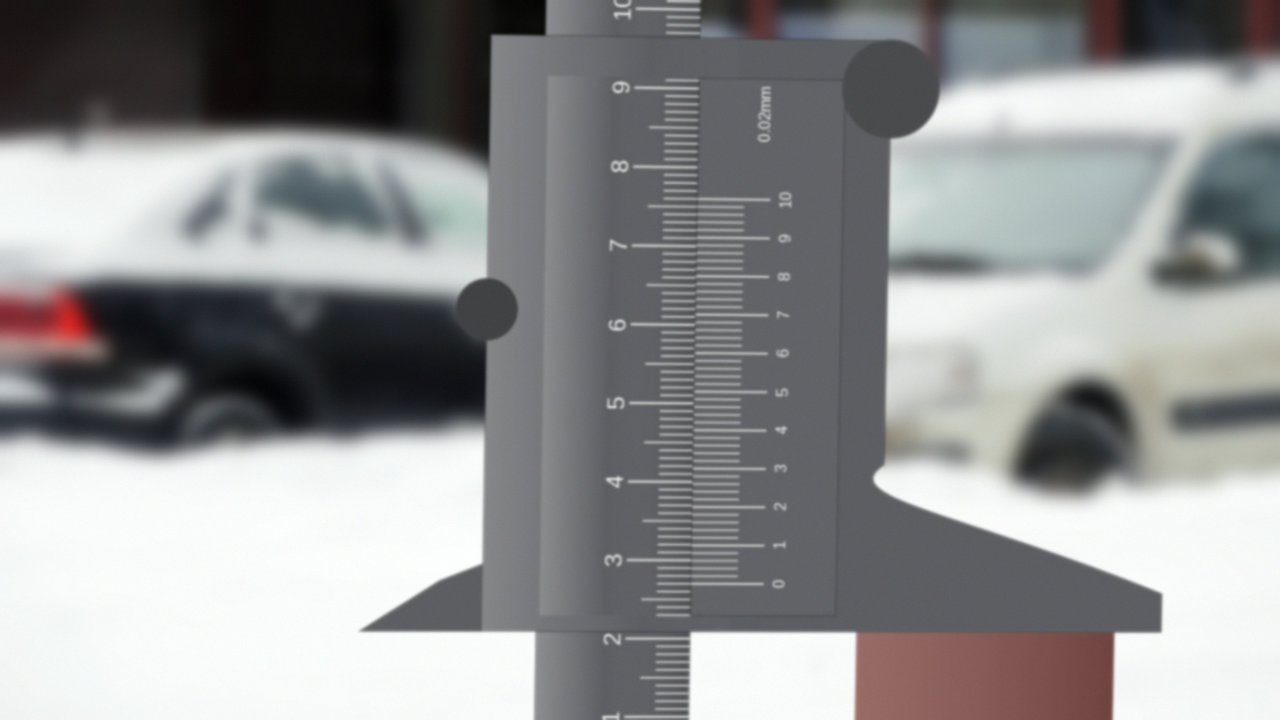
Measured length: 27.0 mm
